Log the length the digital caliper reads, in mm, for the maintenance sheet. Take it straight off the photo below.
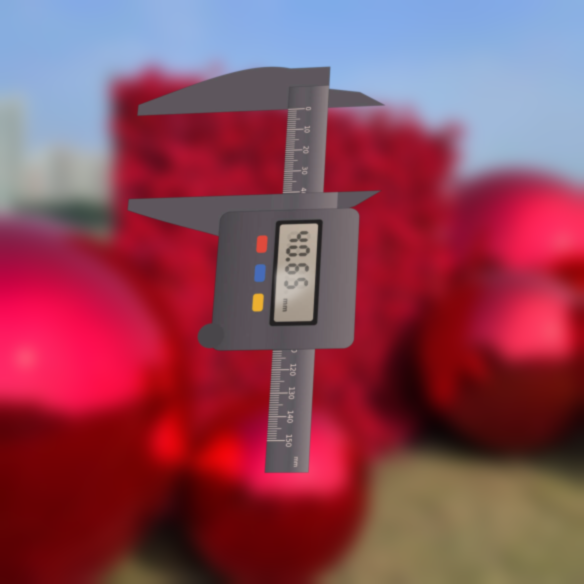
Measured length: 40.65 mm
